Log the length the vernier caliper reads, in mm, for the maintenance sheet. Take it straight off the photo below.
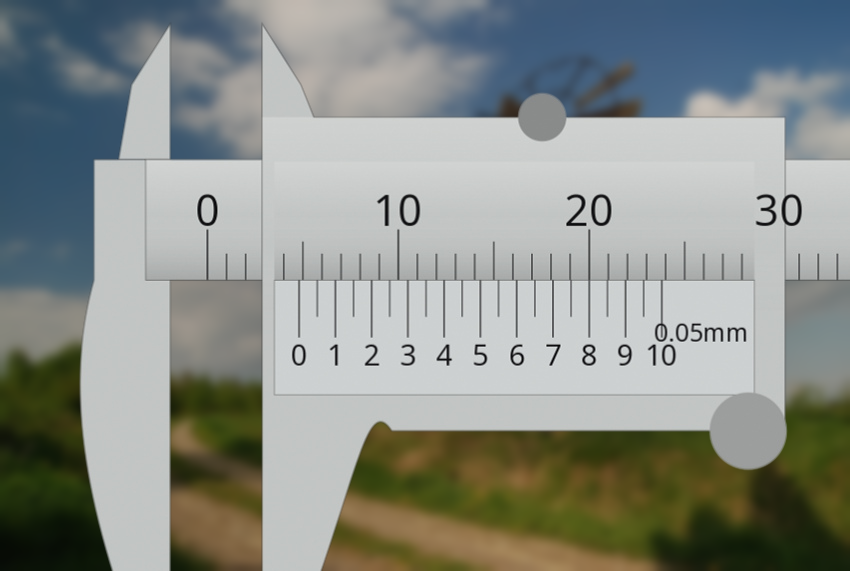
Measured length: 4.8 mm
